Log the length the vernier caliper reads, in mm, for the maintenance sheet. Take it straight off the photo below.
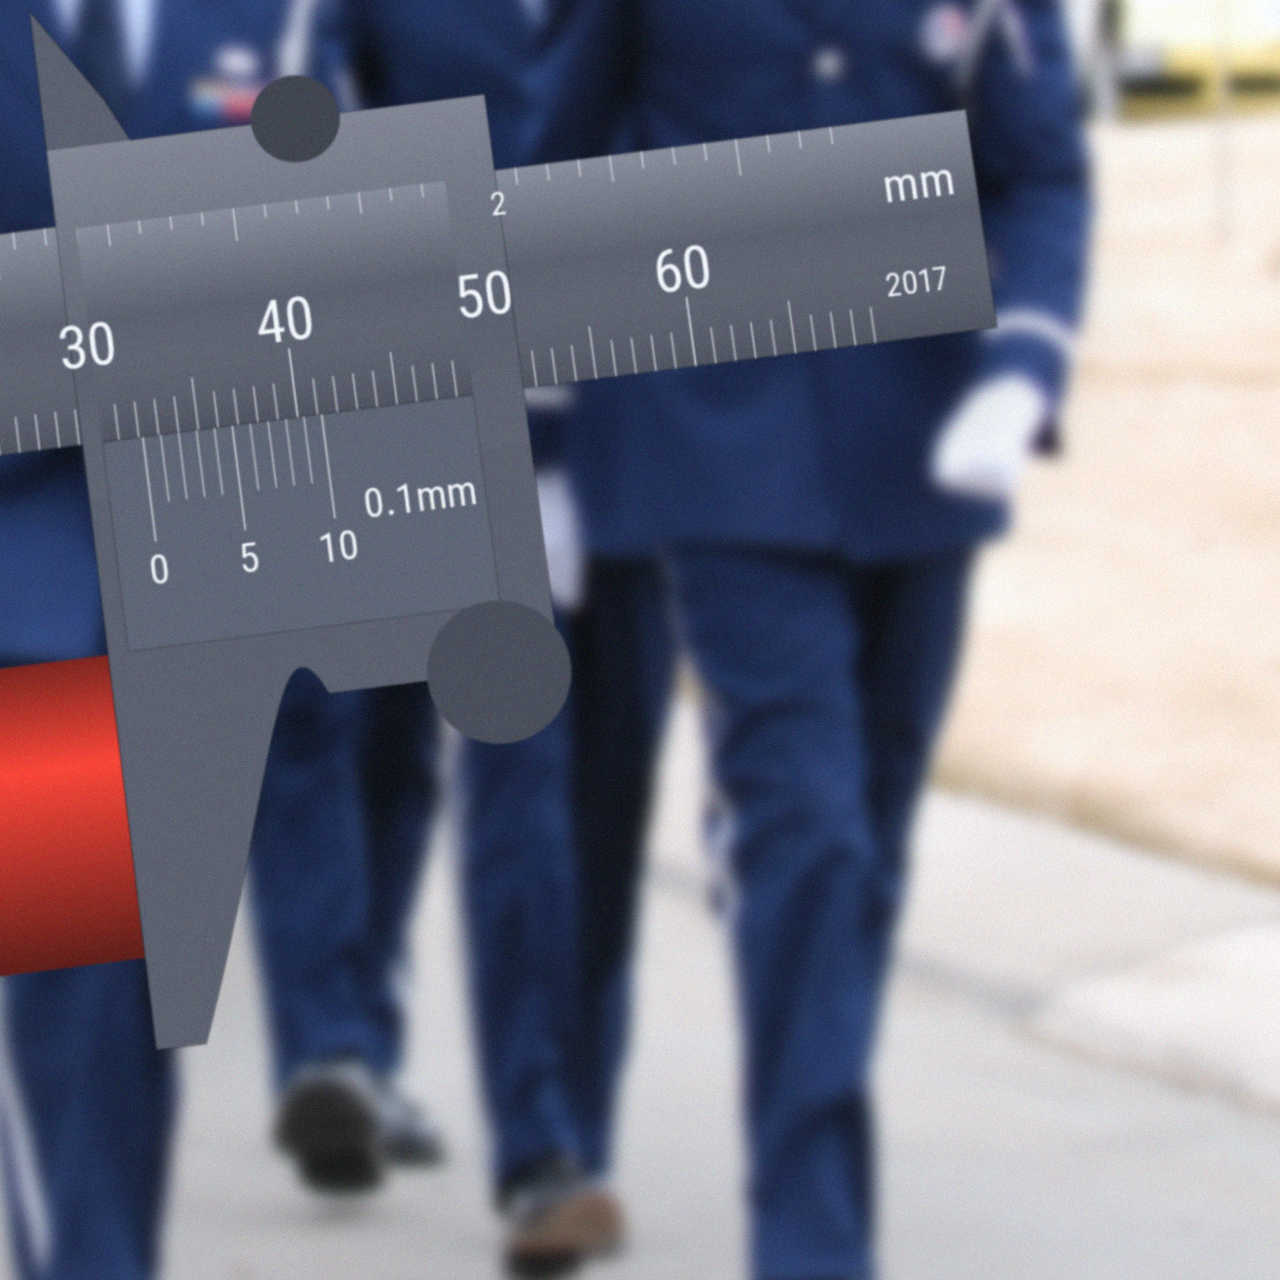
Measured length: 32.2 mm
